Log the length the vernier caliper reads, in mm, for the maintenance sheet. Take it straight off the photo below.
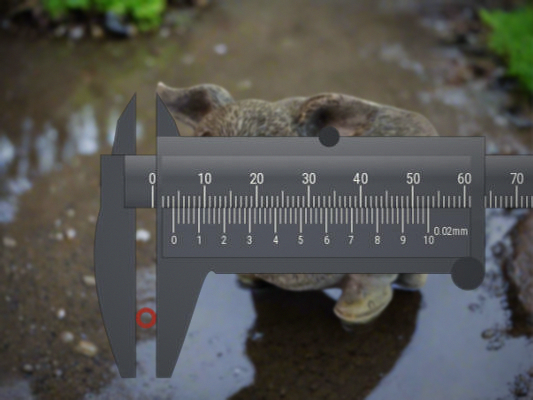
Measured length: 4.0 mm
